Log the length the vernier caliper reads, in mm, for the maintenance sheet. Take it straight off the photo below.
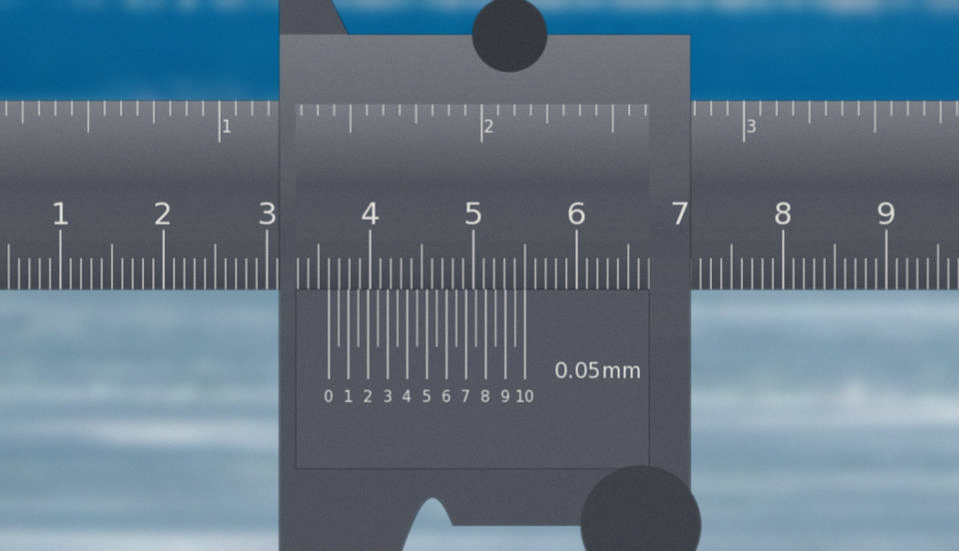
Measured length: 36.0 mm
